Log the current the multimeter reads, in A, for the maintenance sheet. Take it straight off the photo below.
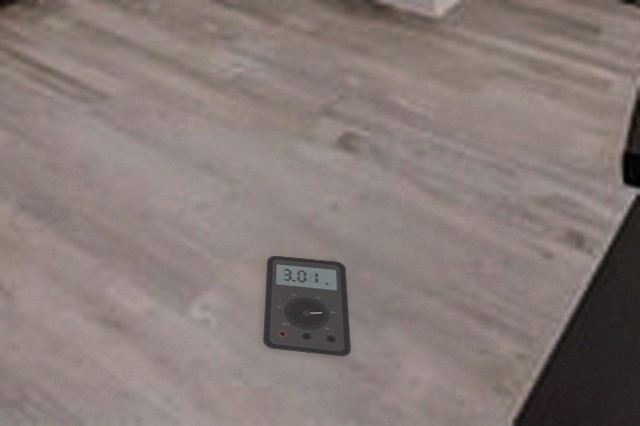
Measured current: 3.01 A
